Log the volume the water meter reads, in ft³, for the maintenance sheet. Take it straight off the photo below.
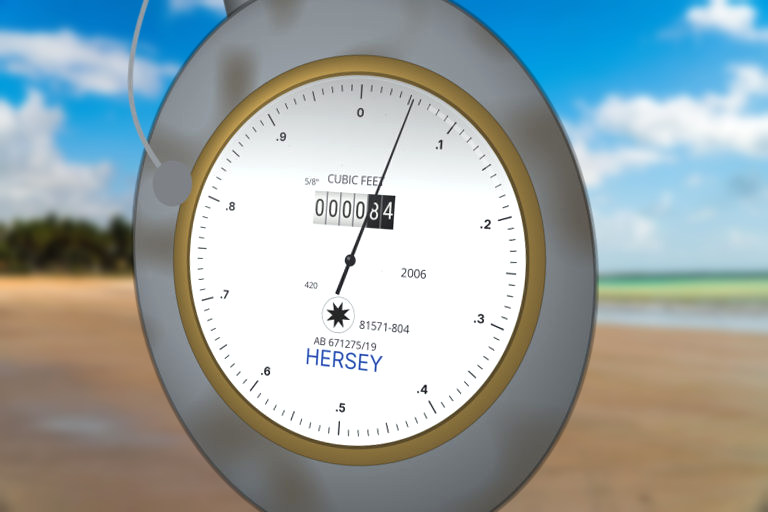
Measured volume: 84.05 ft³
